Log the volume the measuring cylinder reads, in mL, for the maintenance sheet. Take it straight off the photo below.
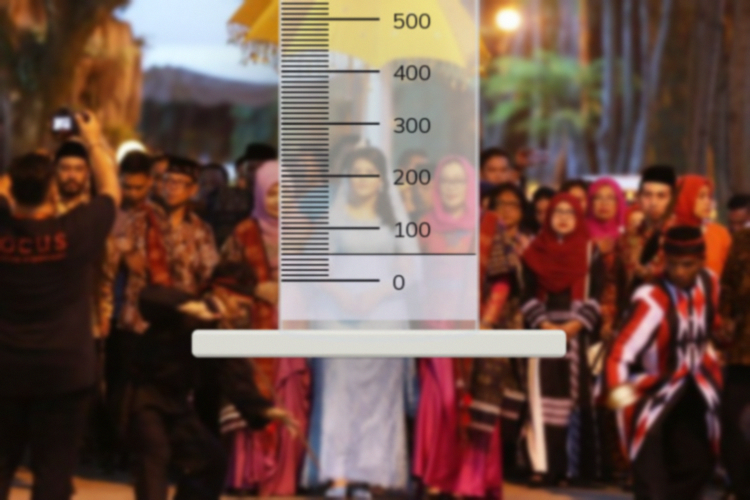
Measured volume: 50 mL
